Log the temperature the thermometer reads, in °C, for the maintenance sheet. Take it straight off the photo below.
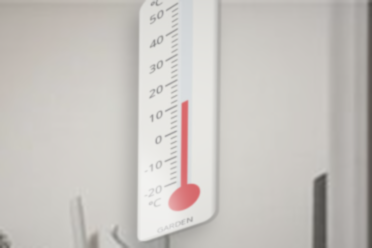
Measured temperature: 10 °C
